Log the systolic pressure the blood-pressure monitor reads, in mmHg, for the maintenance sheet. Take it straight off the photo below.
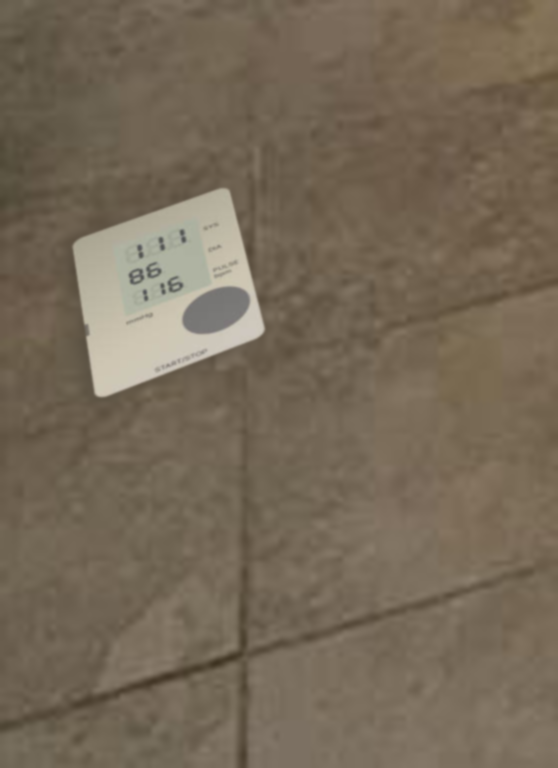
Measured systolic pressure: 111 mmHg
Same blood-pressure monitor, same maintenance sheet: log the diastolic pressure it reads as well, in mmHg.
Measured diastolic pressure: 86 mmHg
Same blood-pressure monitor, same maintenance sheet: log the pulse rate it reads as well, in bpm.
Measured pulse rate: 116 bpm
